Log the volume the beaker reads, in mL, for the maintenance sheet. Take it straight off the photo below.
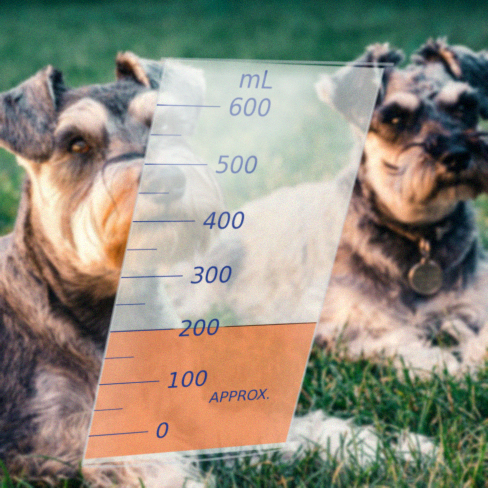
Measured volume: 200 mL
